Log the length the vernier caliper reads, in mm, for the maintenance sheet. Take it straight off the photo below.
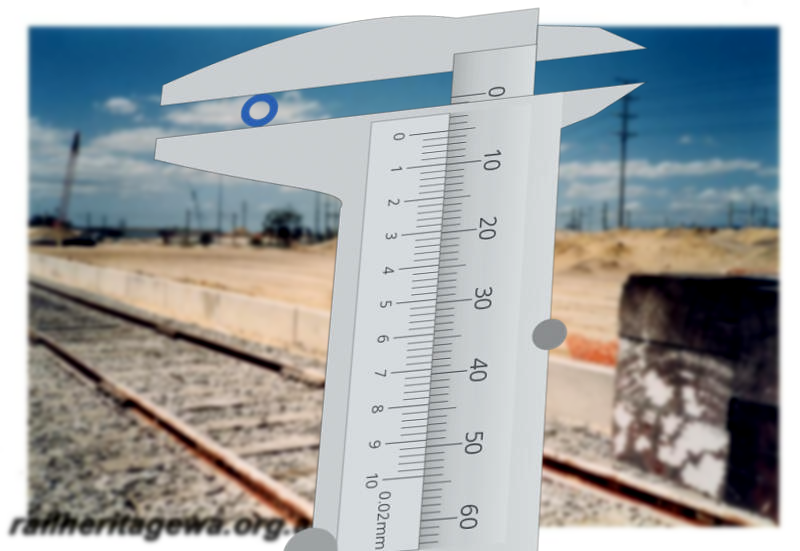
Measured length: 5.0 mm
